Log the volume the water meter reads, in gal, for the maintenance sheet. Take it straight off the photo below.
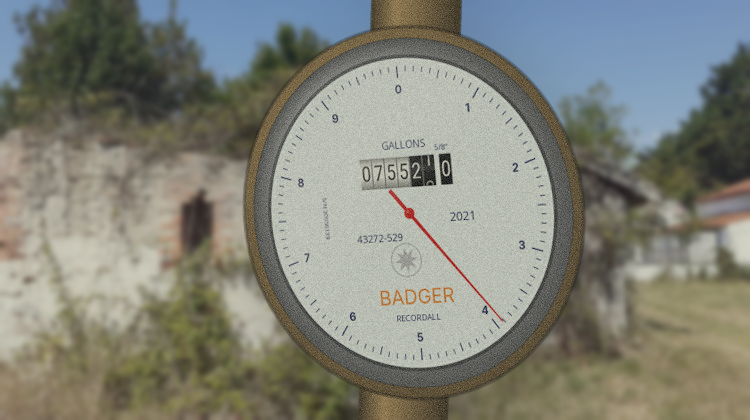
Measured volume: 755213.9 gal
